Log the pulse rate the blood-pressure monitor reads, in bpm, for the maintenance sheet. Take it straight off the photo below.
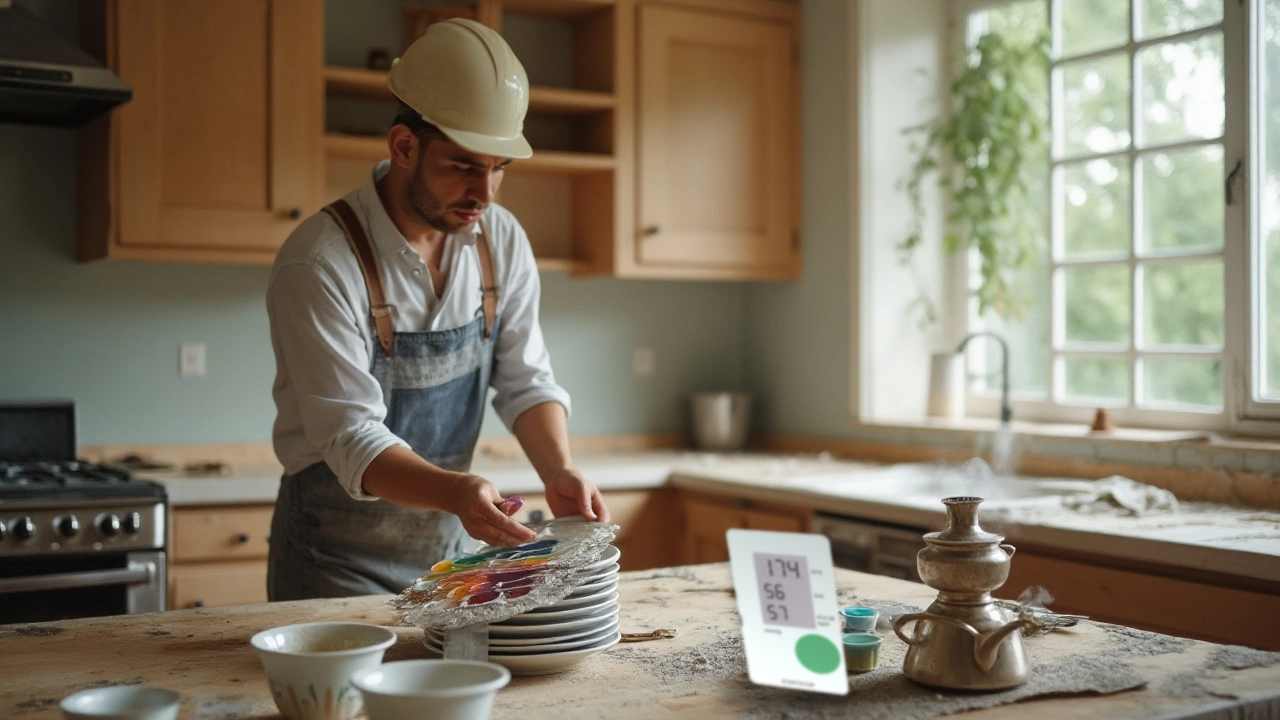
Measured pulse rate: 57 bpm
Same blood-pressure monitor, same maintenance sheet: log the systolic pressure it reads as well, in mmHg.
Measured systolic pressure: 174 mmHg
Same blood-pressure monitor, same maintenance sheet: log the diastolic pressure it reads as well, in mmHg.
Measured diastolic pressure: 56 mmHg
